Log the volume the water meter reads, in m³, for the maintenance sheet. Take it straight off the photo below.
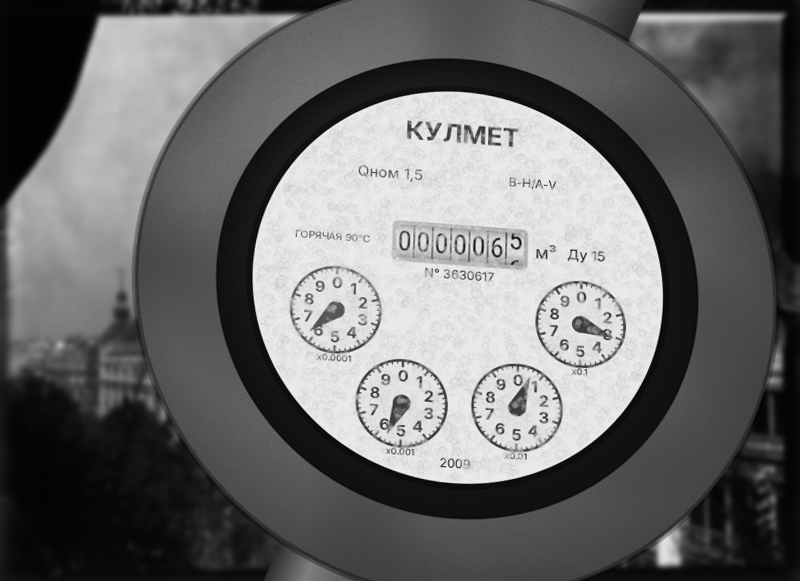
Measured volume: 65.3056 m³
